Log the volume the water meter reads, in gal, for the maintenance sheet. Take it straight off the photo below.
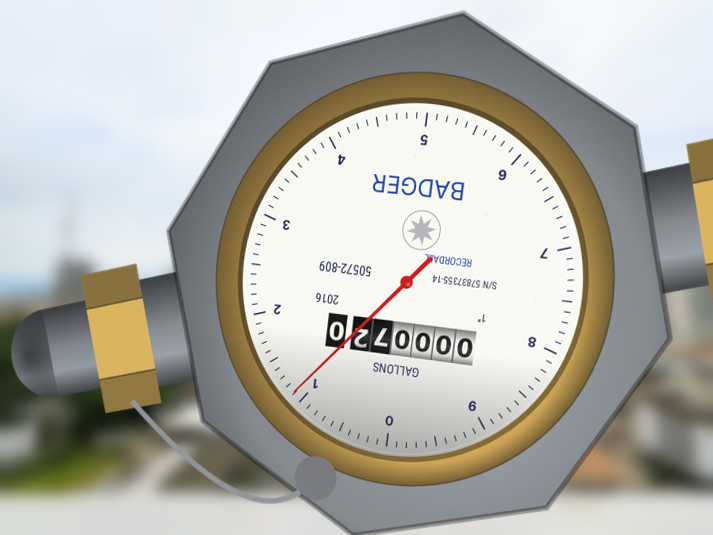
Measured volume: 721.1 gal
